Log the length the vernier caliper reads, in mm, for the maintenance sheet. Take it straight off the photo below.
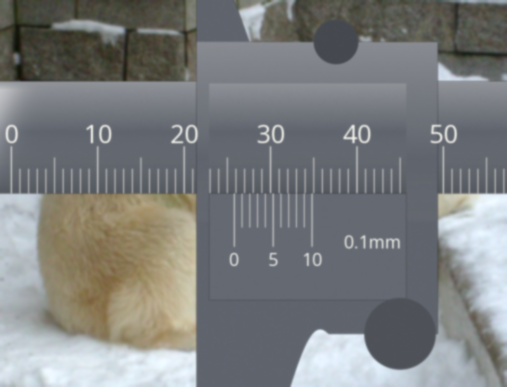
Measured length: 25.8 mm
